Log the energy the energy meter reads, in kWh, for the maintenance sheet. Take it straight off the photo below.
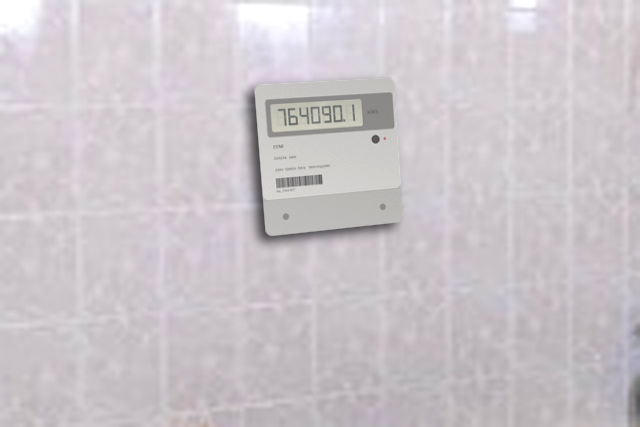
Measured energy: 764090.1 kWh
